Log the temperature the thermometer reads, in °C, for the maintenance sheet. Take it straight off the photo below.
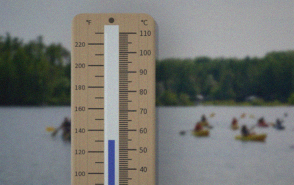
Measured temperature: 55 °C
